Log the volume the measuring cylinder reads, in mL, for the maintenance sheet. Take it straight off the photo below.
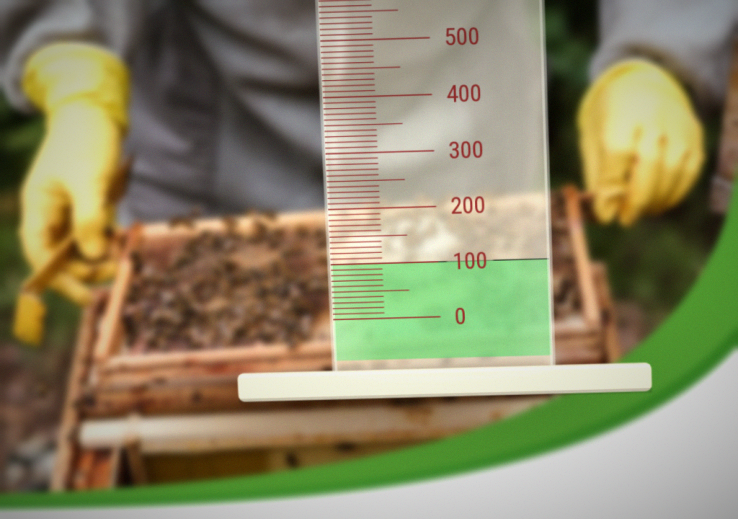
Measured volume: 100 mL
